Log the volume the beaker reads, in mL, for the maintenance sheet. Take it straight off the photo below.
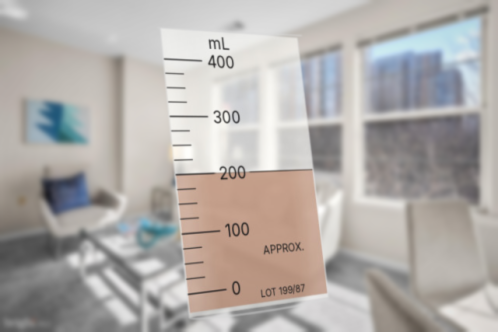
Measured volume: 200 mL
